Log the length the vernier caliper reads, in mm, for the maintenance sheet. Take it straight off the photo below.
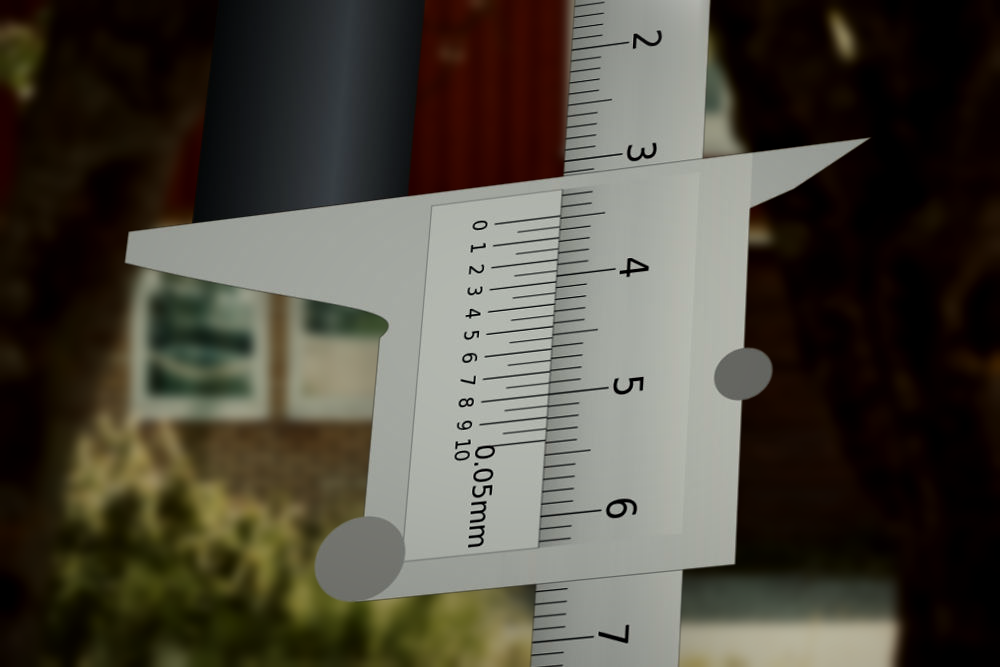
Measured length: 34.8 mm
